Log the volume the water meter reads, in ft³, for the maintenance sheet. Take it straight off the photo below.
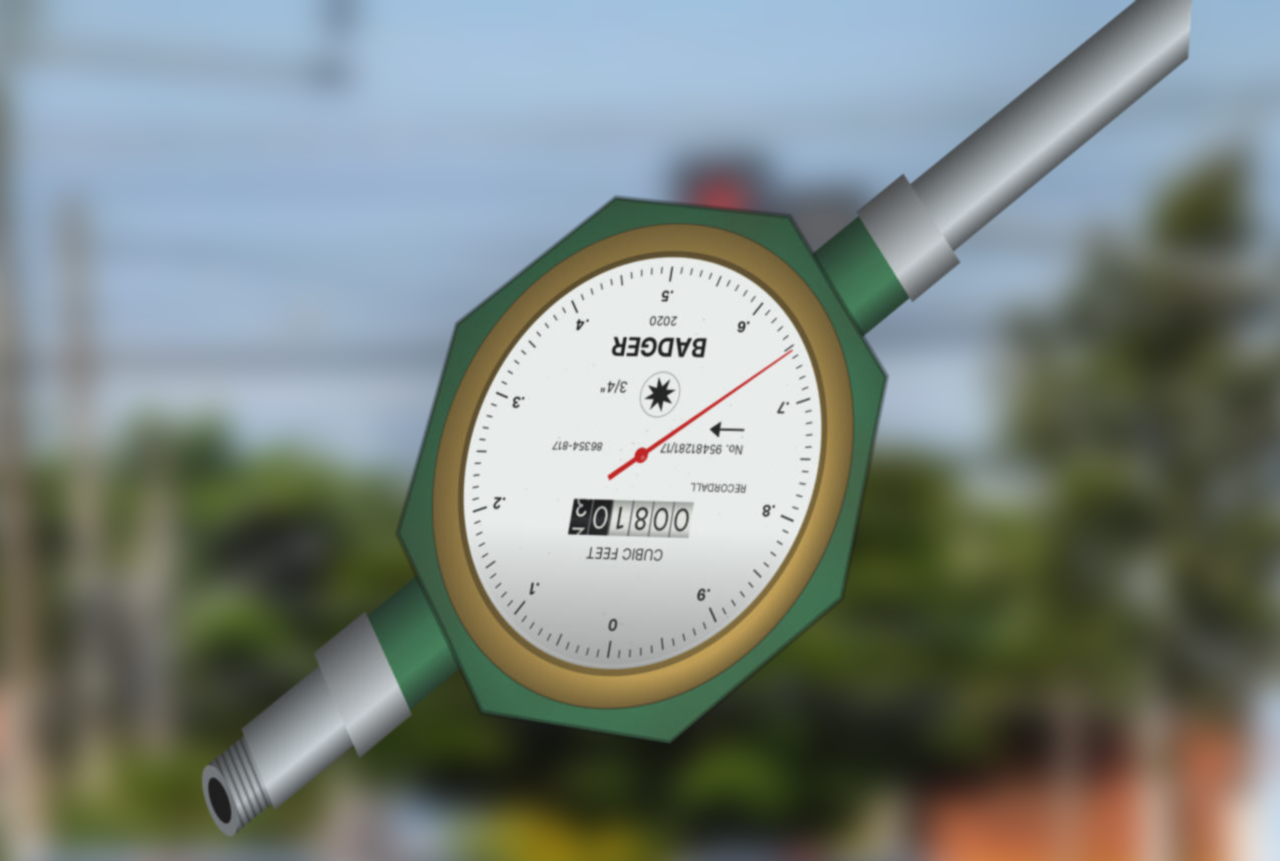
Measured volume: 8102.65 ft³
